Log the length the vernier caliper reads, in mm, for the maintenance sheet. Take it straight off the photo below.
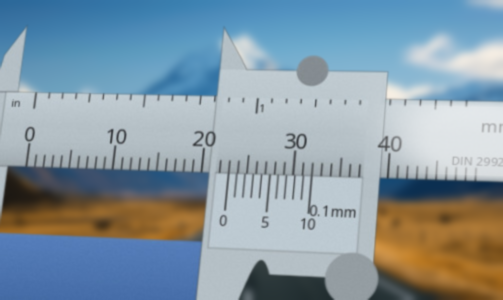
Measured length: 23.0 mm
